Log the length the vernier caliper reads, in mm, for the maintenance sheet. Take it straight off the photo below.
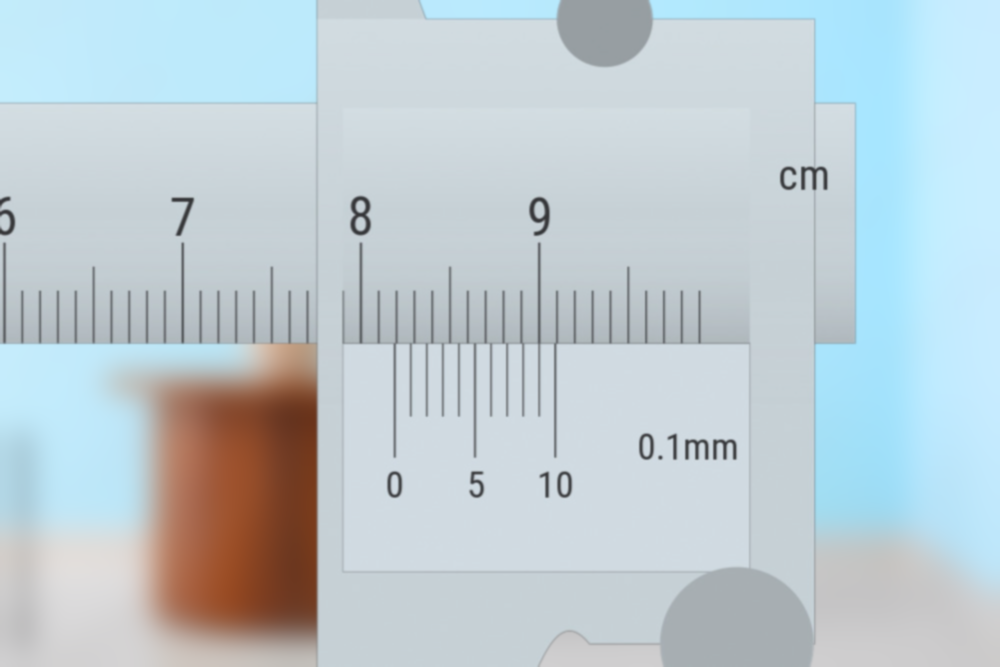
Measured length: 81.9 mm
